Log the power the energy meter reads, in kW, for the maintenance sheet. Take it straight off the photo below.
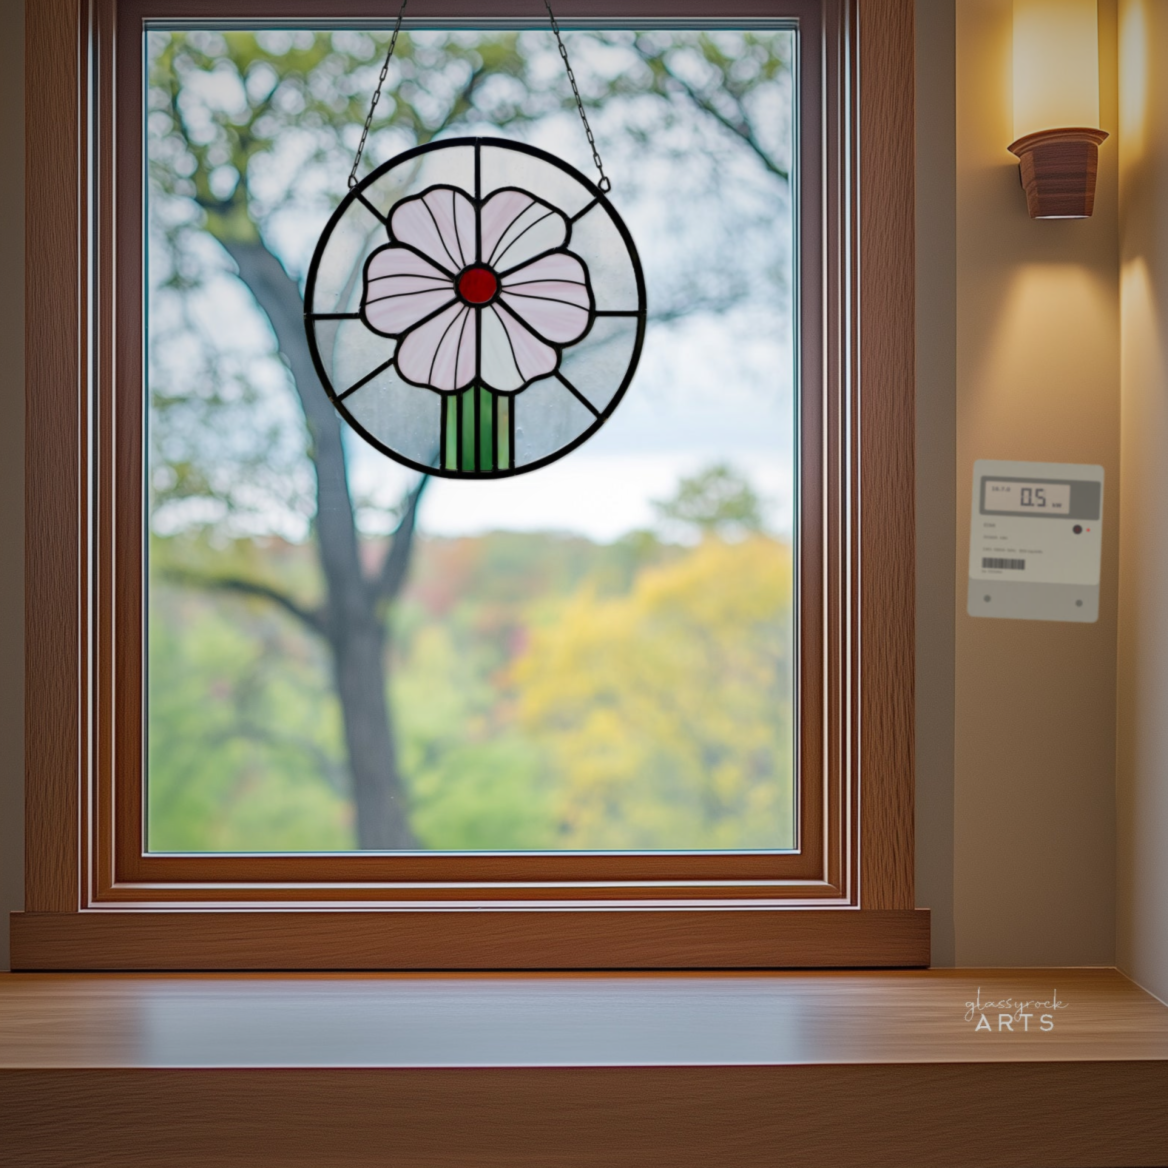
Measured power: 0.5 kW
